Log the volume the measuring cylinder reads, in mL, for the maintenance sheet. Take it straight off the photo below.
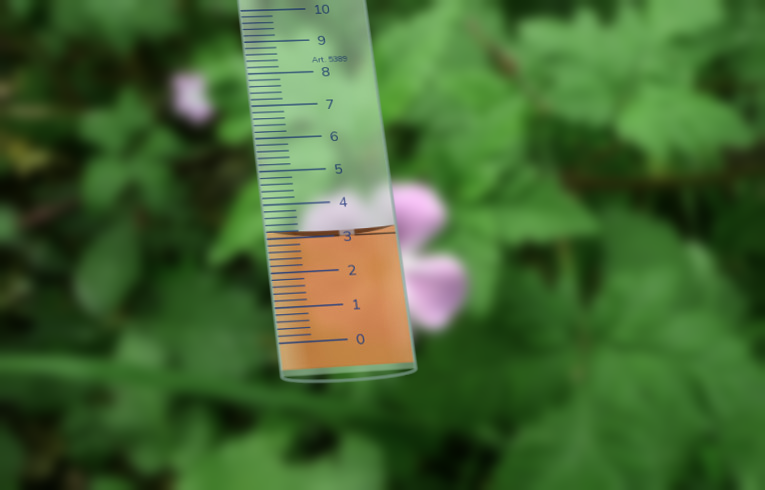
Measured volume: 3 mL
